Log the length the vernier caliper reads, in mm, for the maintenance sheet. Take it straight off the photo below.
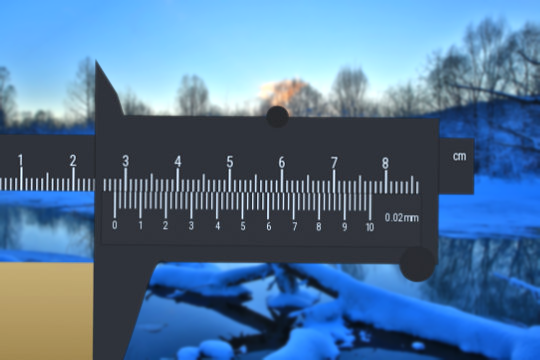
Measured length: 28.0 mm
